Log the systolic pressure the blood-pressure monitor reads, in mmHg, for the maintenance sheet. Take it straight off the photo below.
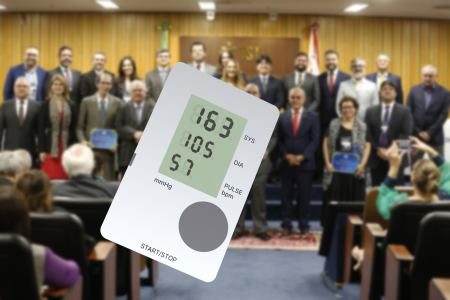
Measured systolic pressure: 163 mmHg
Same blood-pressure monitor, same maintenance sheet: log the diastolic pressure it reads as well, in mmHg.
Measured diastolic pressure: 105 mmHg
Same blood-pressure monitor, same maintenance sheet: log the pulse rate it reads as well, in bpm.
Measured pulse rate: 57 bpm
